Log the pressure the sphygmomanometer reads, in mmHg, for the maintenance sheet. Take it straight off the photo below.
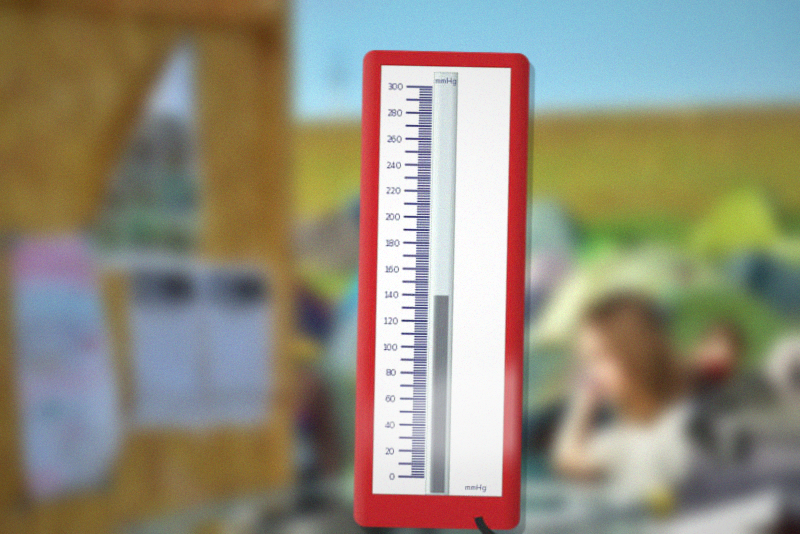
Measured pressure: 140 mmHg
